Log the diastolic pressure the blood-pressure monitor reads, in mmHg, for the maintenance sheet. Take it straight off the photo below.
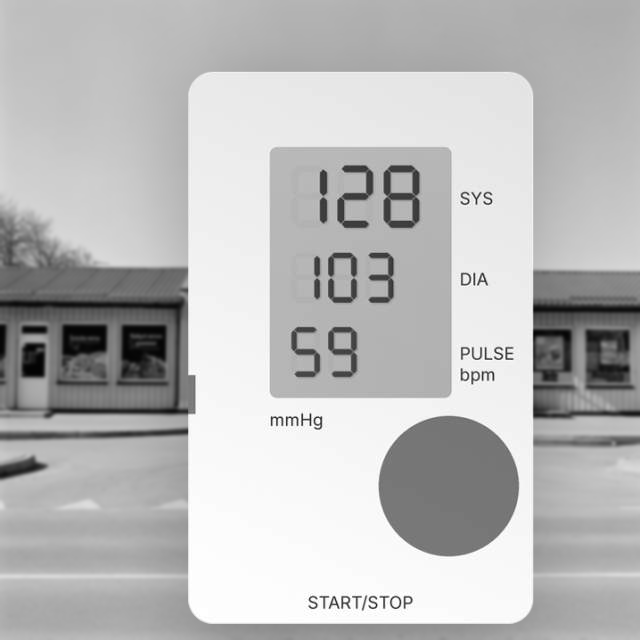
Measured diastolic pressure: 103 mmHg
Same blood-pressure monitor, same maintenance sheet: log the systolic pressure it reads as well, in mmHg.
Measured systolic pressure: 128 mmHg
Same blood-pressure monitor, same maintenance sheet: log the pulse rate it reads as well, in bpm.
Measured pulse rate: 59 bpm
